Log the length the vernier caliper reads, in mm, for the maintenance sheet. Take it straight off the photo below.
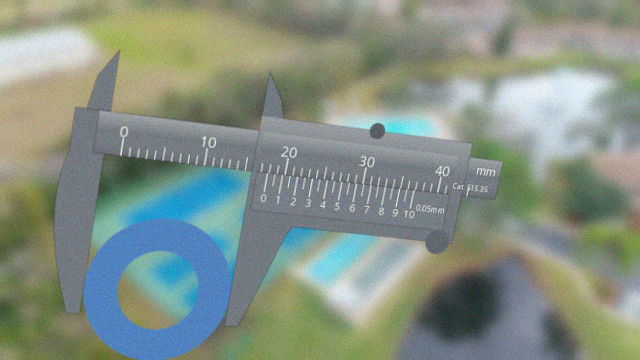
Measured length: 17.8 mm
